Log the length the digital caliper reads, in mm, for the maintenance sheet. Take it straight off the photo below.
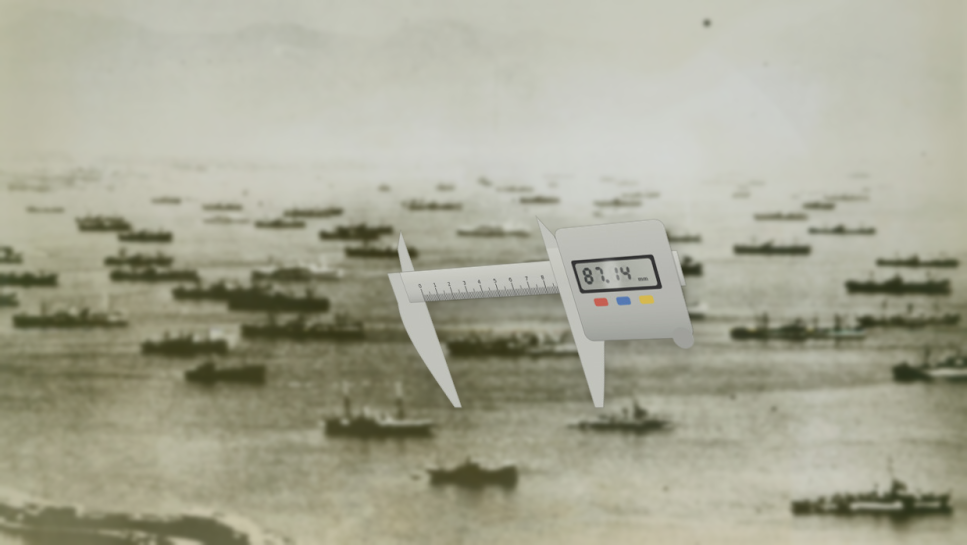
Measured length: 87.14 mm
